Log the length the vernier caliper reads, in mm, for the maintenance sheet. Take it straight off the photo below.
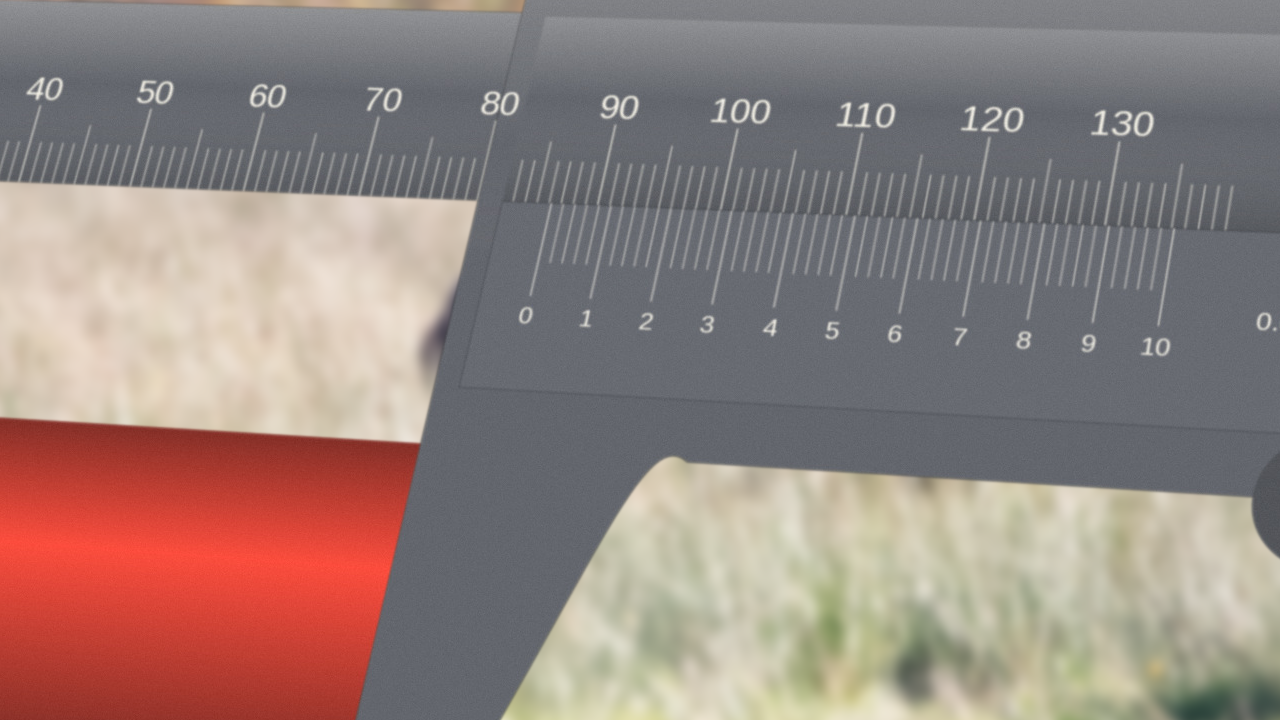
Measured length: 86.2 mm
